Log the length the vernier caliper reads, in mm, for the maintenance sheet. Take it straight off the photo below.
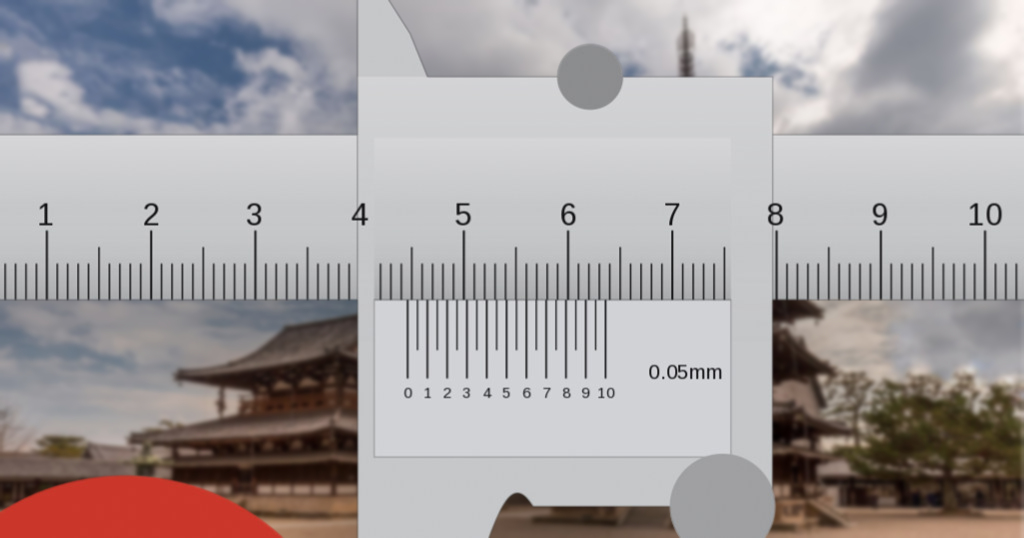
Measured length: 44.6 mm
